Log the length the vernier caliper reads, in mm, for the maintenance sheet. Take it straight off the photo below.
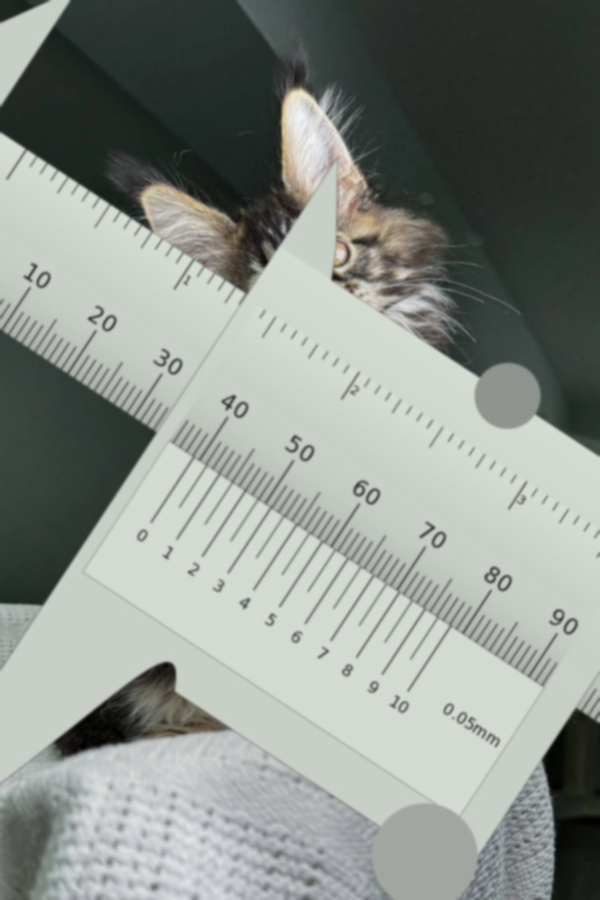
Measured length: 39.2 mm
